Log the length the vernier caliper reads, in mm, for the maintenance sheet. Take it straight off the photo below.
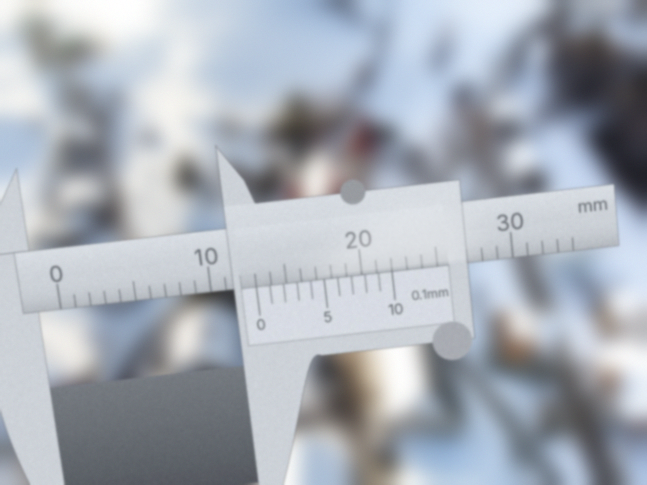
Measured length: 13.0 mm
